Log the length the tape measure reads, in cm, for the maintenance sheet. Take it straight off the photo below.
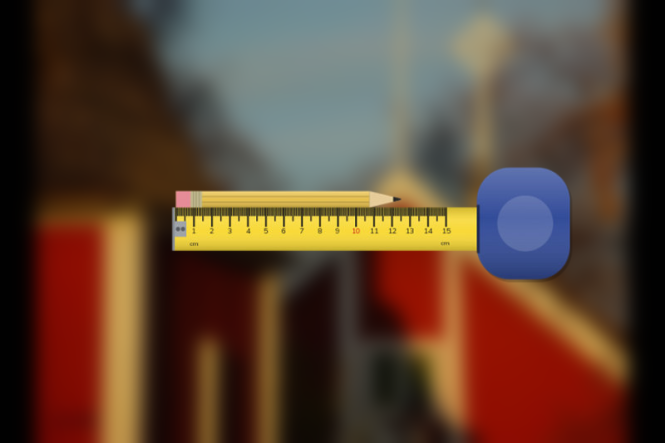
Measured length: 12.5 cm
